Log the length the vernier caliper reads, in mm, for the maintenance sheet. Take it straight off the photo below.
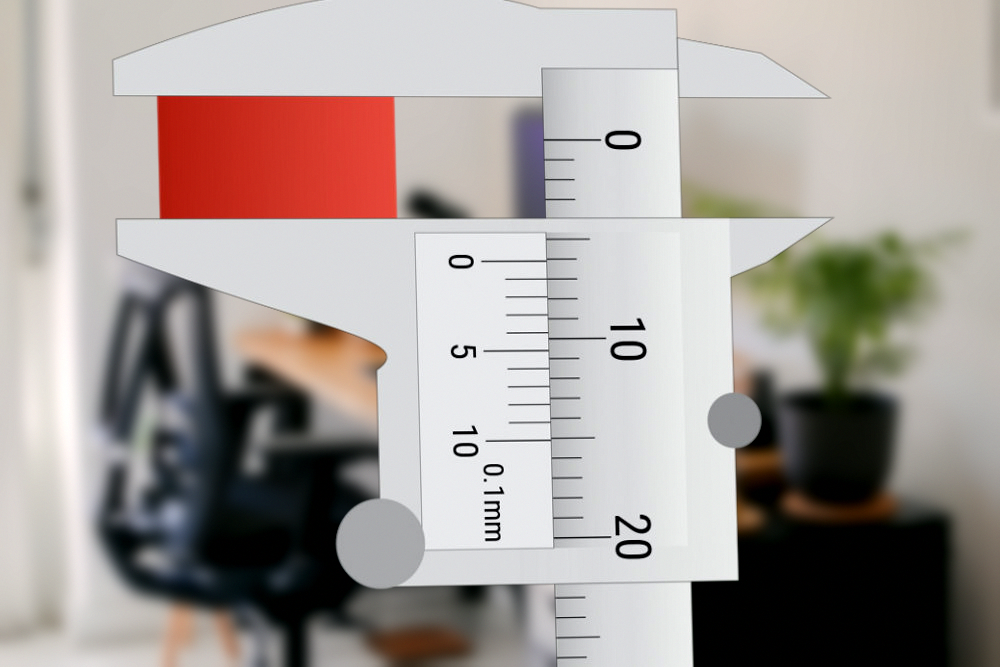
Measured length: 6.1 mm
